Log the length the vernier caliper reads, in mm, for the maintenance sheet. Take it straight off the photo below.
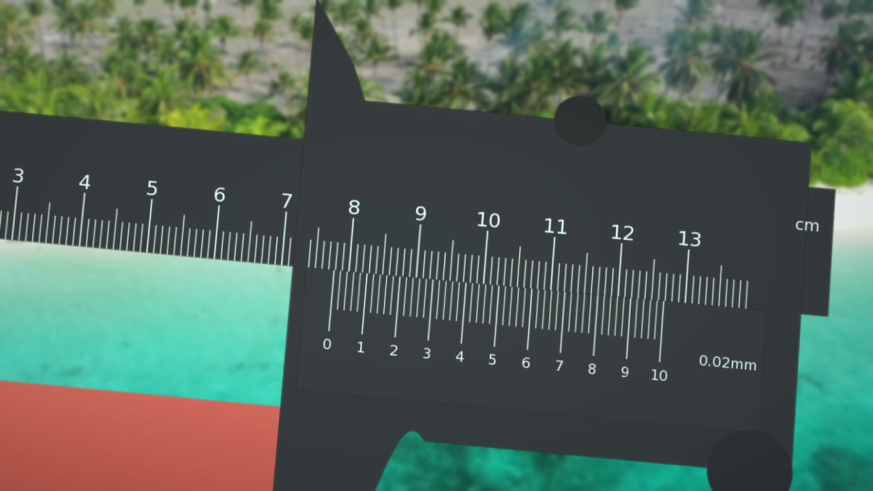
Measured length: 77.8 mm
